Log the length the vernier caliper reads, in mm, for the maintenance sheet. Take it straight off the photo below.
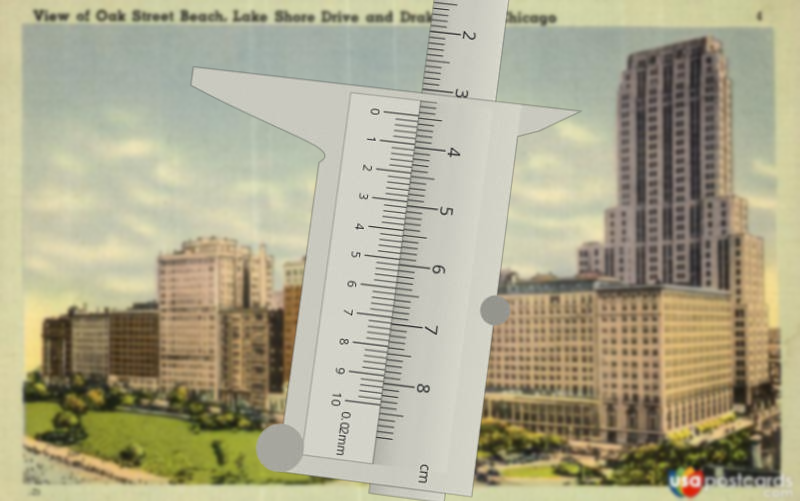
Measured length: 34.6 mm
